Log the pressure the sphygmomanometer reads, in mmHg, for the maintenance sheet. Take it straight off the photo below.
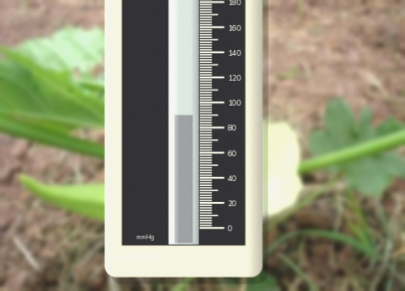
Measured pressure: 90 mmHg
